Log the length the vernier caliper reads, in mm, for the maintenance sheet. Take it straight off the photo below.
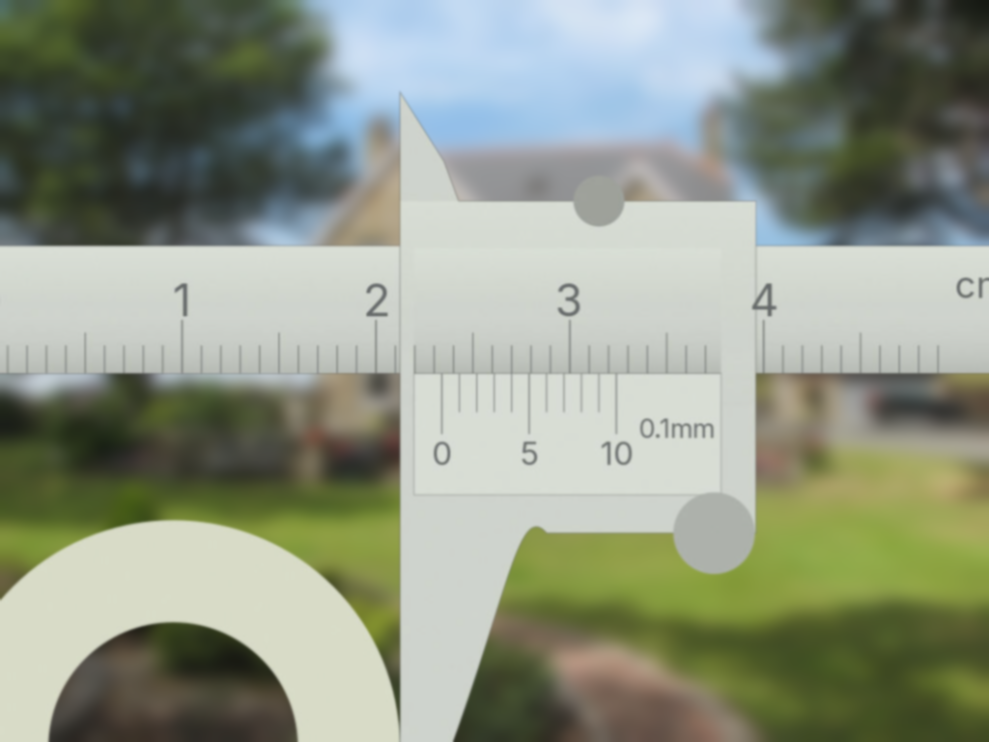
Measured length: 23.4 mm
